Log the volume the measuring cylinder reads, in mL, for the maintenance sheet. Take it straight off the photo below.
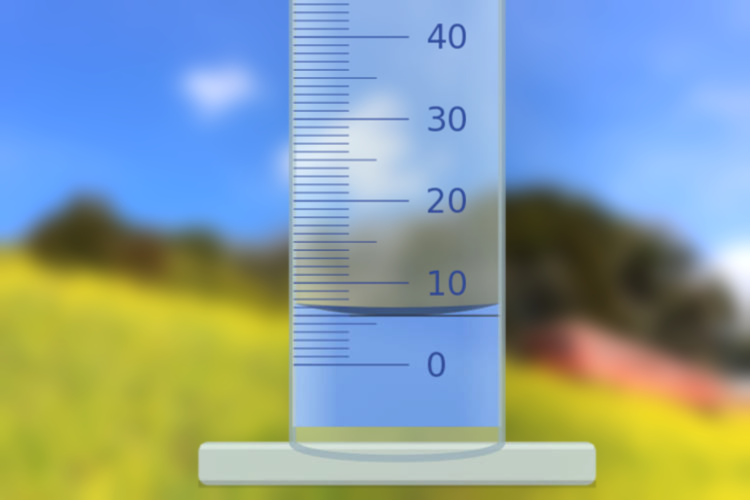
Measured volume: 6 mL
